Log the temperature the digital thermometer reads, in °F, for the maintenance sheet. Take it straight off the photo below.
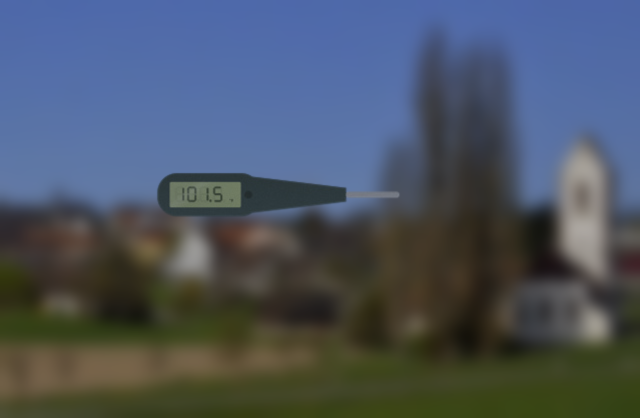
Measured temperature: 101.5 °F
